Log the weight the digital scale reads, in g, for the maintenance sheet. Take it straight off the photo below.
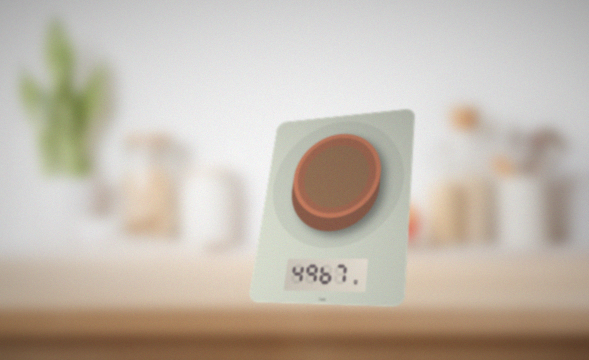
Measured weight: 4967 g
